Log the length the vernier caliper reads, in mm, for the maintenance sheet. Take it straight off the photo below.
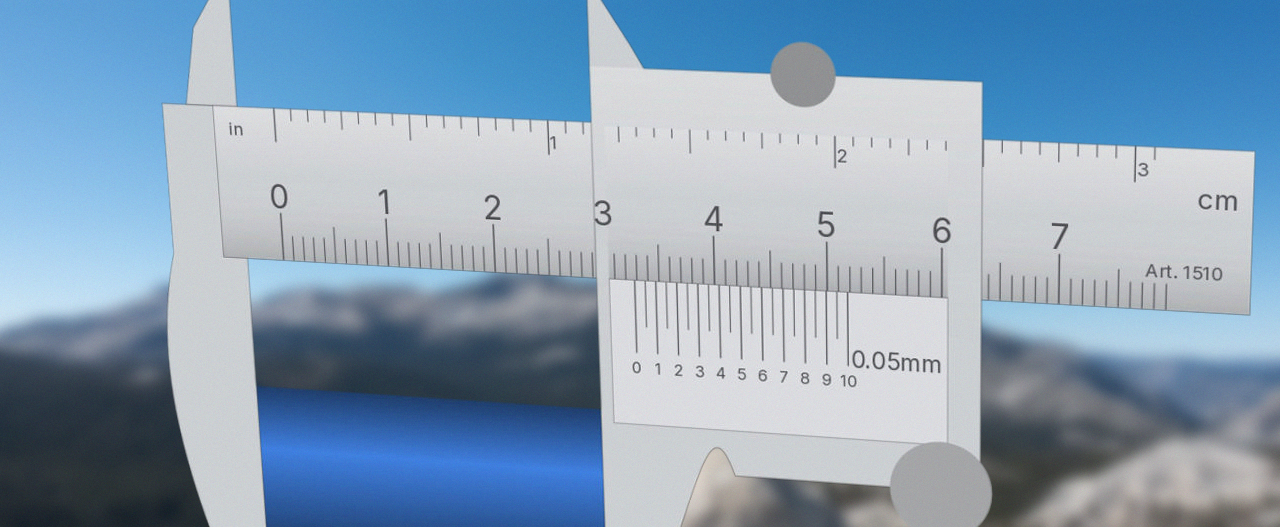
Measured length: 32.8 mm
